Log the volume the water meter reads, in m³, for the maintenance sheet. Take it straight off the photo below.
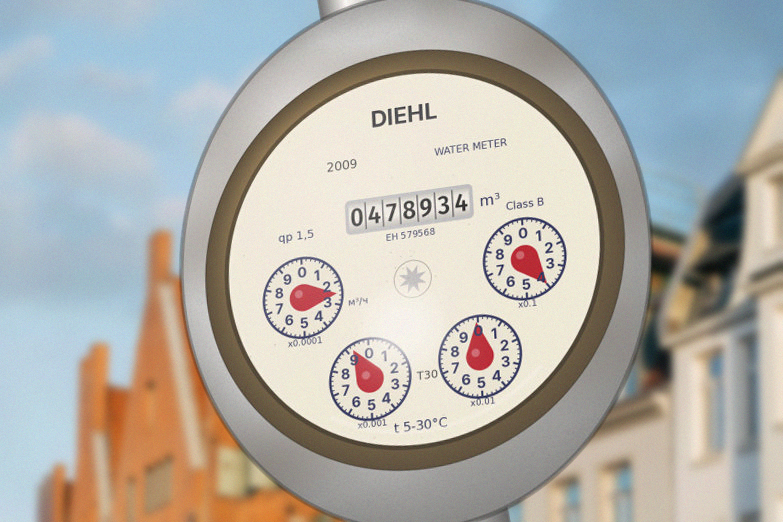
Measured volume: 478934.3992 m³
